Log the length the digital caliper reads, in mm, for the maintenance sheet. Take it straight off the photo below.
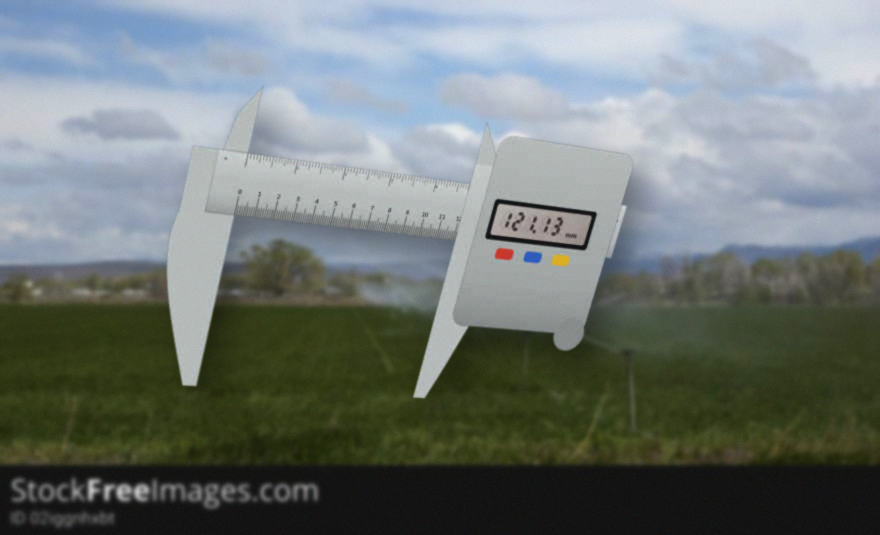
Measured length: 121.13 mm
